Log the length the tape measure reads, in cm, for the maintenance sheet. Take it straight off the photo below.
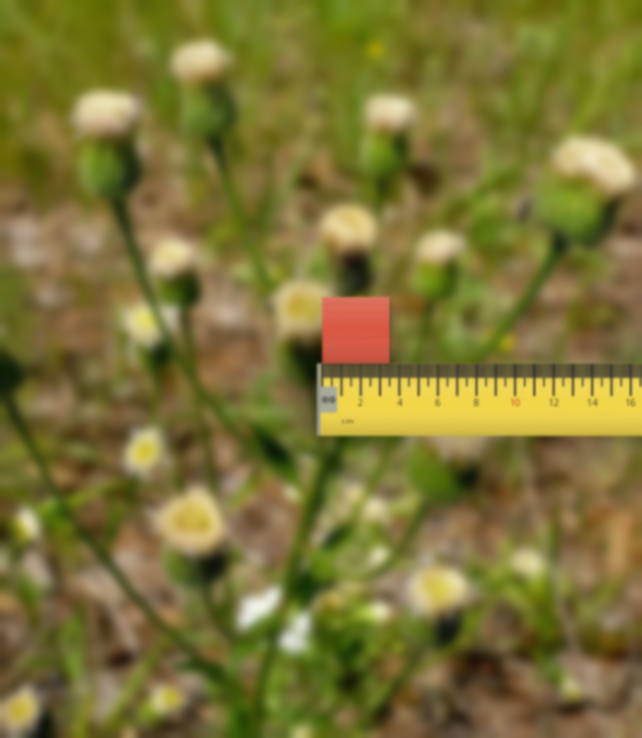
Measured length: 3.5 cm
